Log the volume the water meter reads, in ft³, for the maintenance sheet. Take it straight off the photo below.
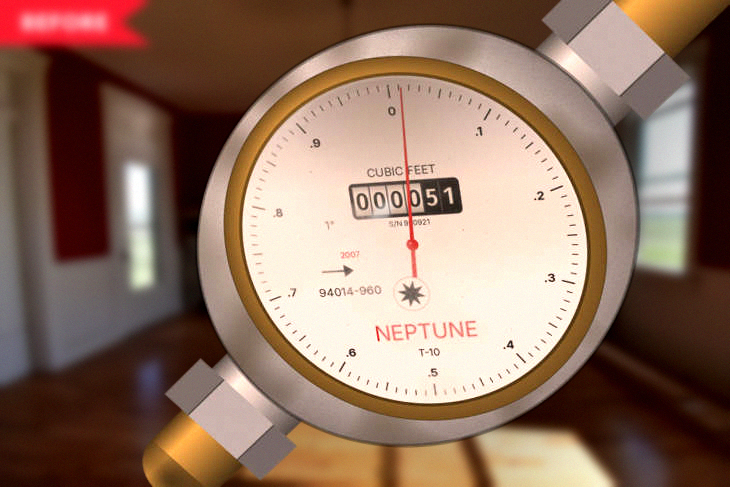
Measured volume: 51.01 ft³
